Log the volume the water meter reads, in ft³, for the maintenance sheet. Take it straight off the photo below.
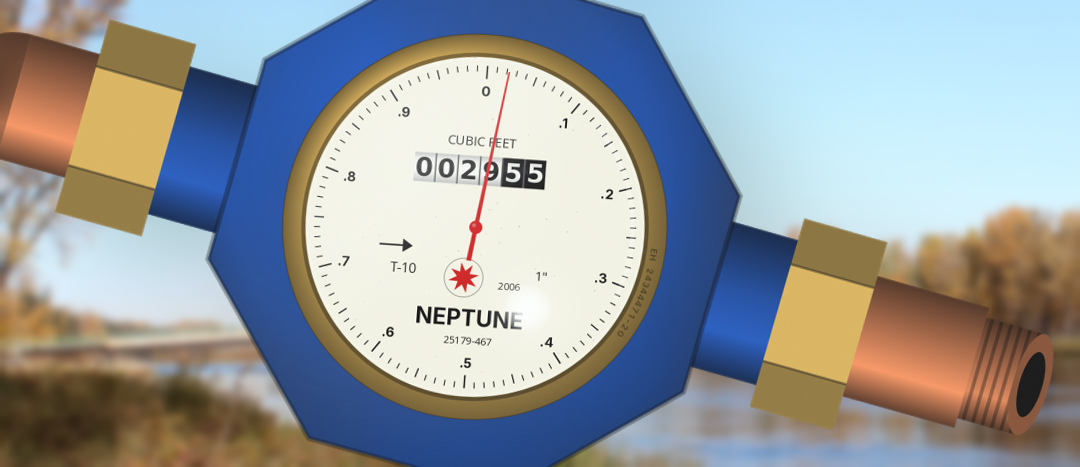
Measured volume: 2955.02 ft³
